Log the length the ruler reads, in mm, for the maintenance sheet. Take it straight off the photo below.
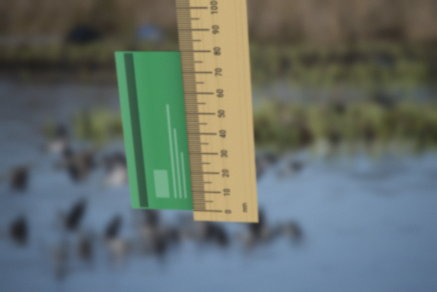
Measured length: 80 mm
